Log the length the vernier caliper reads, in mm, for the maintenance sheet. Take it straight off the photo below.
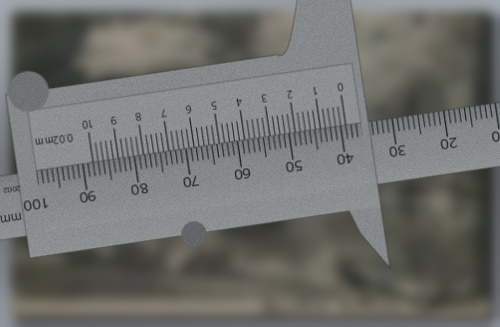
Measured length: 39.0 mm
